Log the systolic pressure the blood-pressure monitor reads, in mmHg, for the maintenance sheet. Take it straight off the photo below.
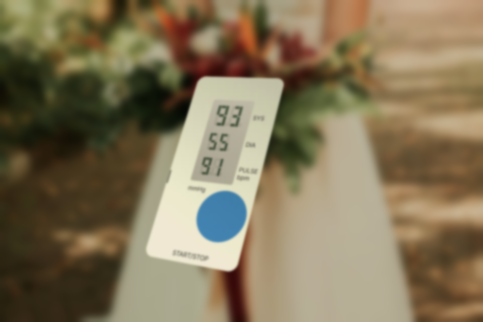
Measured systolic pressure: 93 mmHg
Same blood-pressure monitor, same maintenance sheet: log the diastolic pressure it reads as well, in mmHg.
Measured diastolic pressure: 55 mmHg
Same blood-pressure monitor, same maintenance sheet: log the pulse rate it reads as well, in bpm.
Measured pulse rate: 91 bpm
